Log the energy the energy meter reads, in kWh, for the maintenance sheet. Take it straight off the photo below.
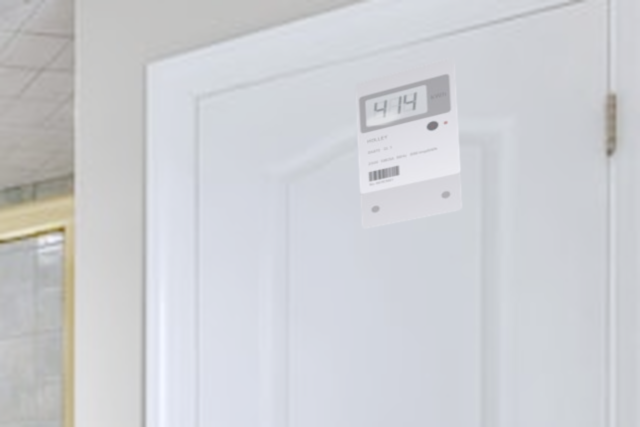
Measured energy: 414 kWh
